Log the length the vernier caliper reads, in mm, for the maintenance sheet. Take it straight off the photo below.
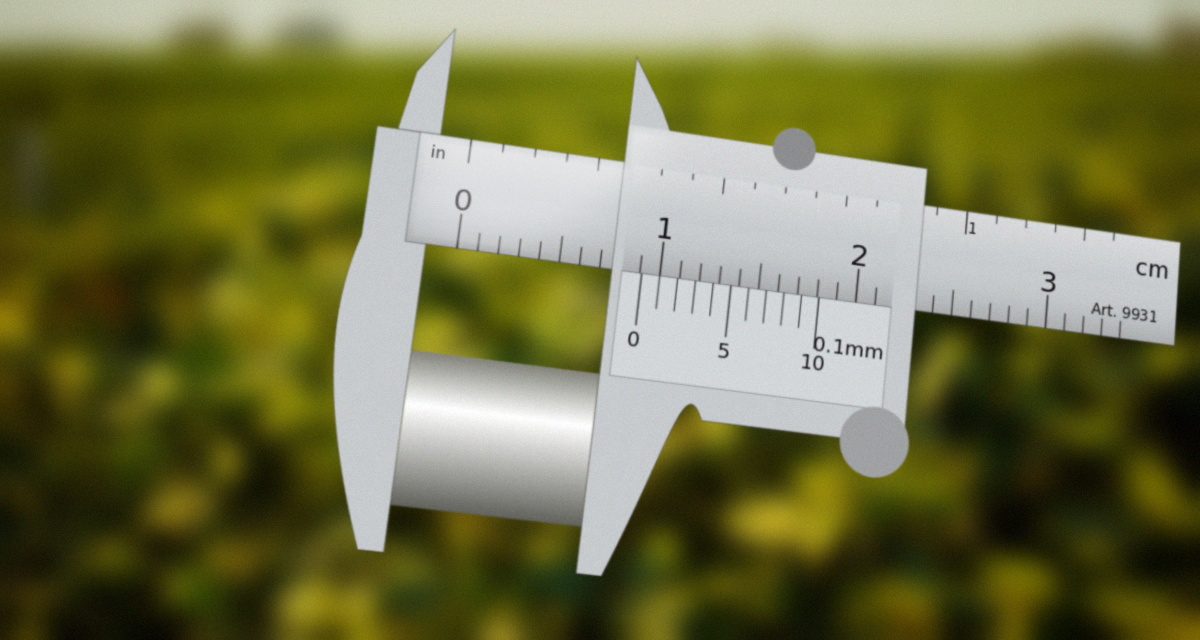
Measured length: 9.1 mm
